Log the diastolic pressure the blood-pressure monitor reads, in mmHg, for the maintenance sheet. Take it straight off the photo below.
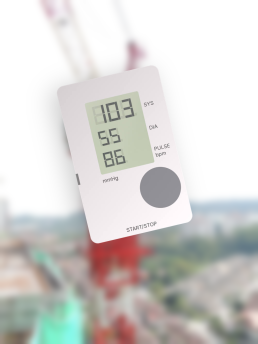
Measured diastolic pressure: 55 mmHg
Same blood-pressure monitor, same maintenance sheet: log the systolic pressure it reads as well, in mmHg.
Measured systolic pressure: 103 mmHg
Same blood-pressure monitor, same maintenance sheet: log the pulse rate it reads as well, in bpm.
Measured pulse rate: 86 bpm
